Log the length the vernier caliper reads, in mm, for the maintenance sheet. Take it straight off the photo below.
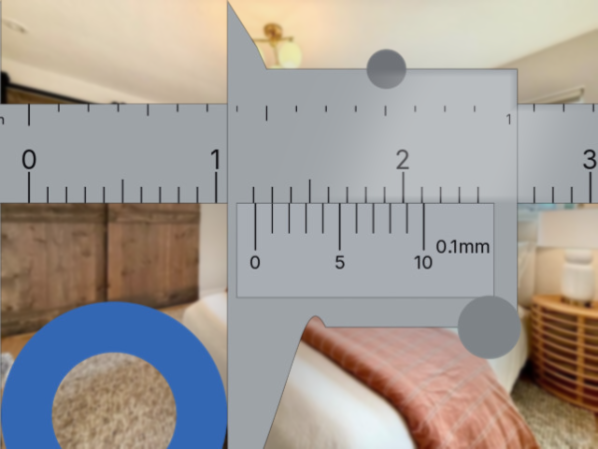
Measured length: 12.1 mm
